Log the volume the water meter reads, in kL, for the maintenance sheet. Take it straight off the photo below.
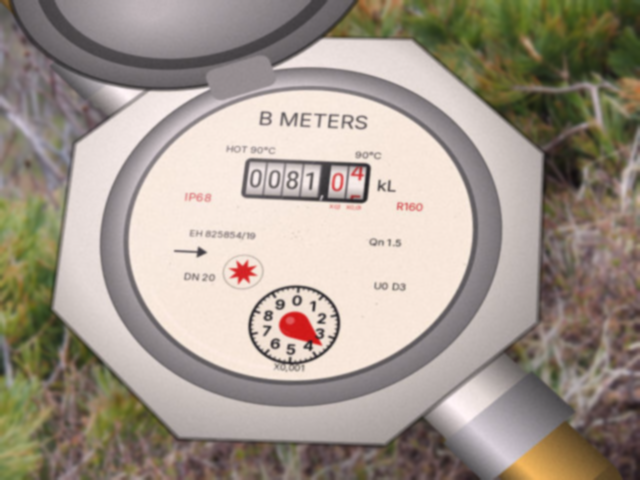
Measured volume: 81.043 kL
